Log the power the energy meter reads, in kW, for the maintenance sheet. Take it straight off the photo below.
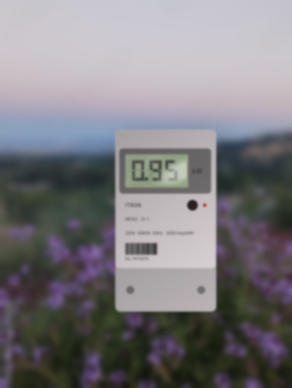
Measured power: 0.95 kW
